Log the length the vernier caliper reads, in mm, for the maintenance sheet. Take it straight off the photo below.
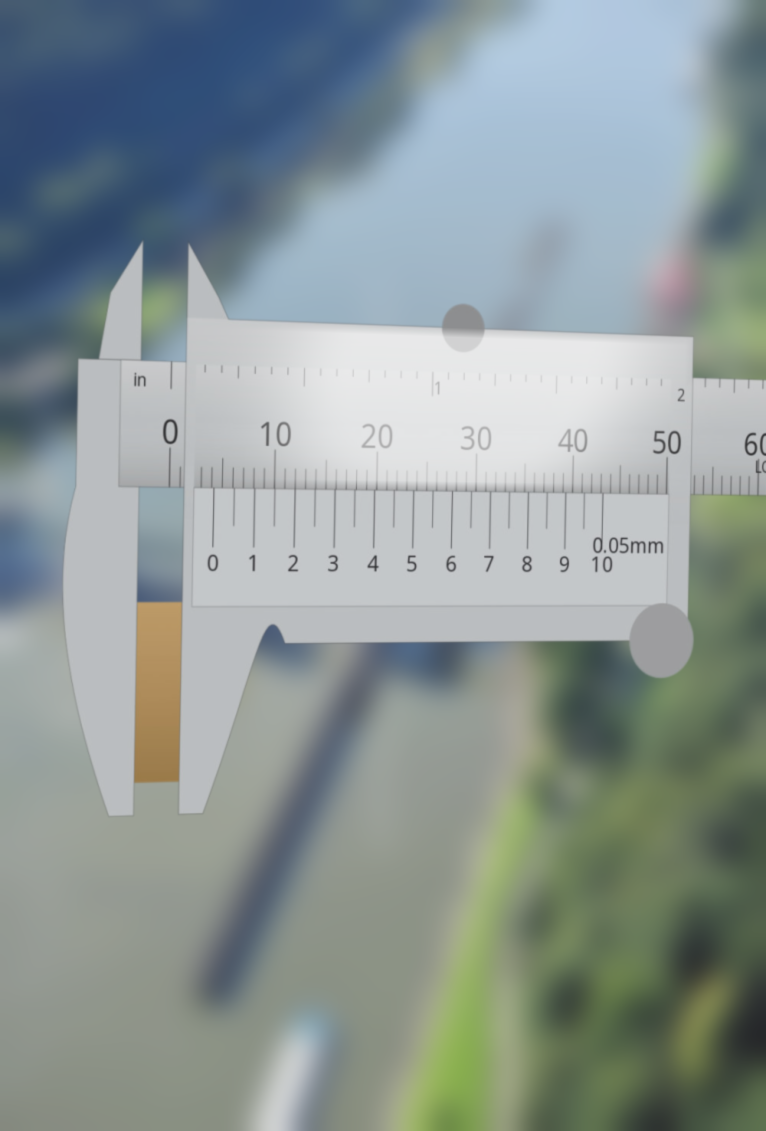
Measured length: 4.2 mm
